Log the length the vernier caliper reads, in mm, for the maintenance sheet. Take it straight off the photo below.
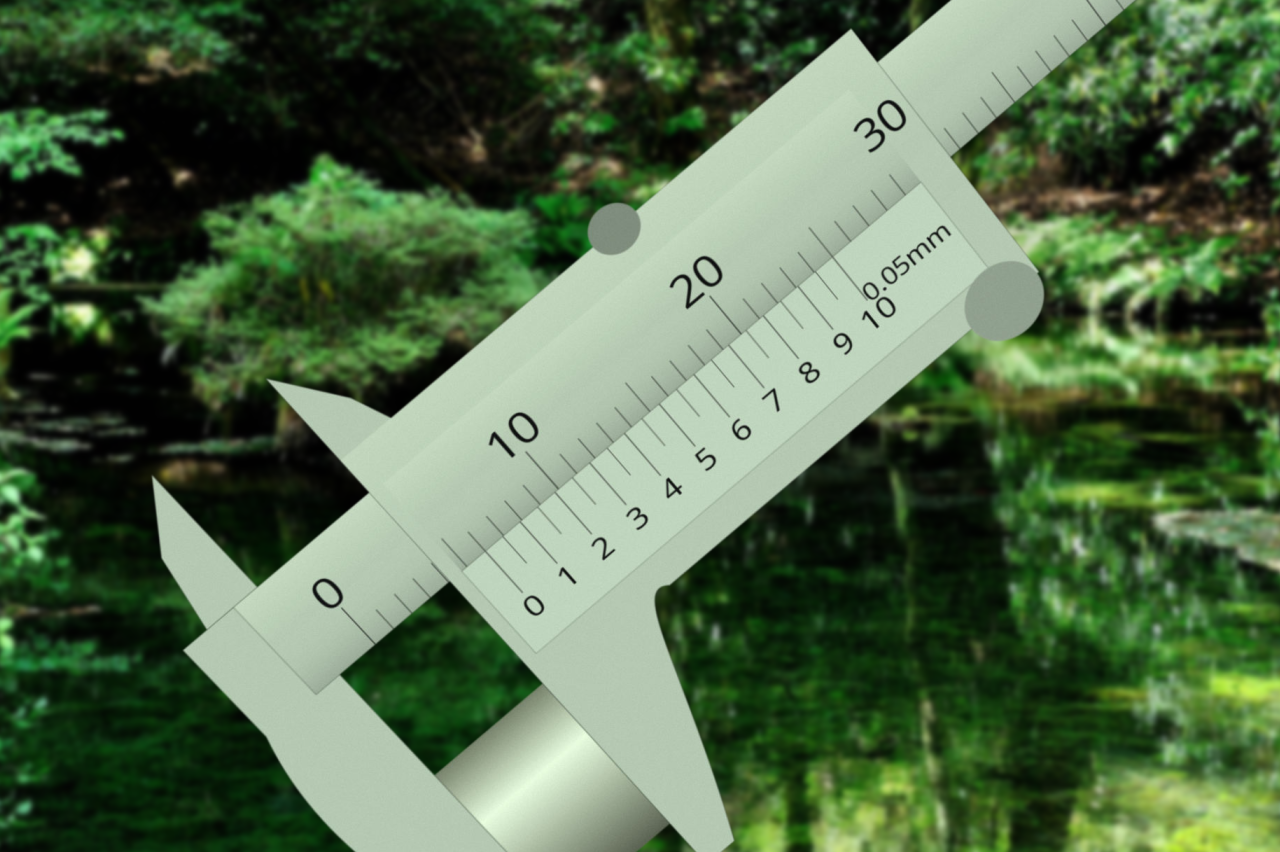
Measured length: 6.0 mm
